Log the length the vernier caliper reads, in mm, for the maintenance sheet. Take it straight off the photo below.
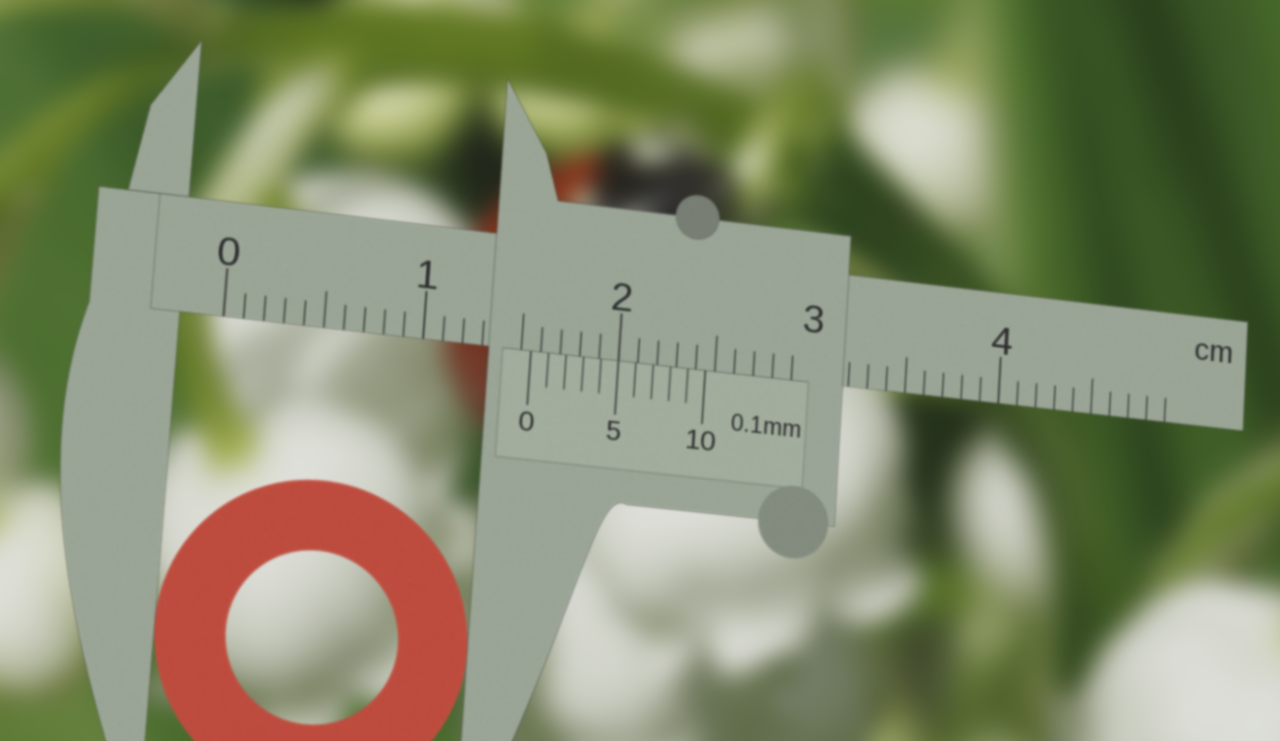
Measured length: 15.5 mm
